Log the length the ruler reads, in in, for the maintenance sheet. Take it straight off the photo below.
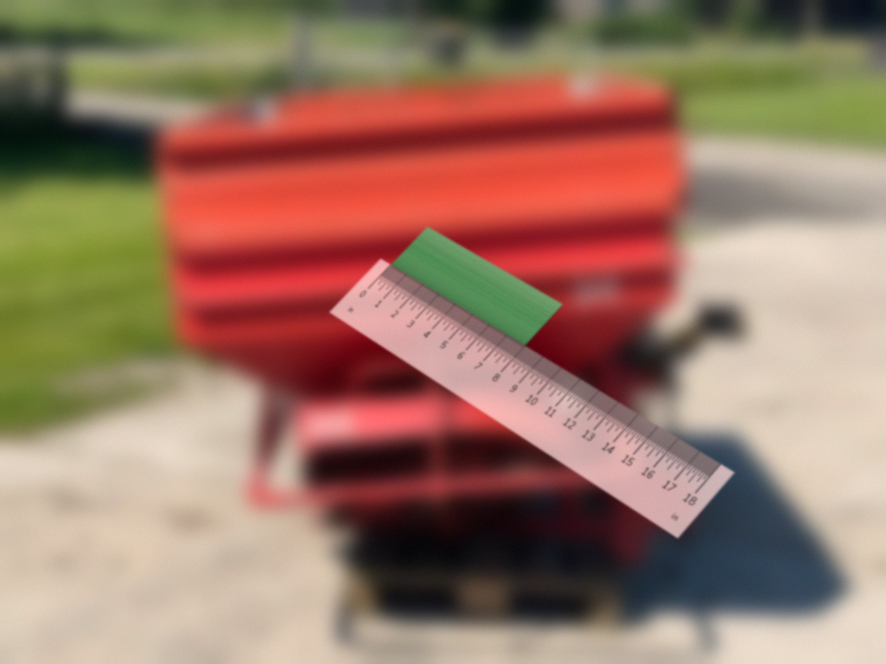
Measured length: 8 in
